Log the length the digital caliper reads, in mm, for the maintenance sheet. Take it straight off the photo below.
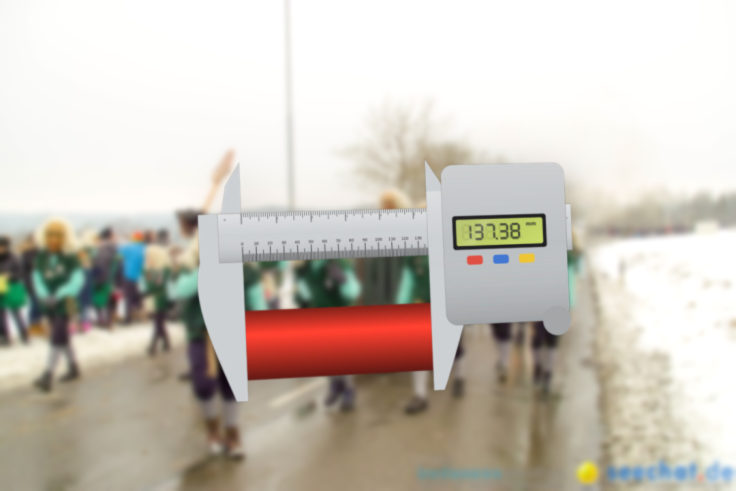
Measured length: 137.38 mm
